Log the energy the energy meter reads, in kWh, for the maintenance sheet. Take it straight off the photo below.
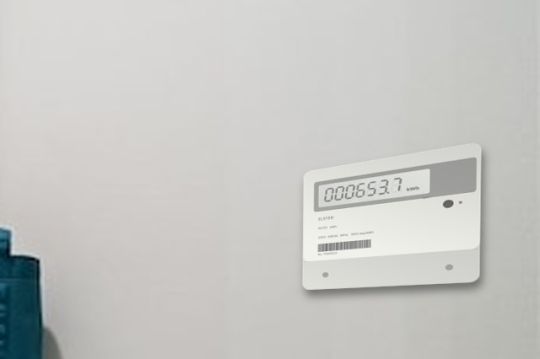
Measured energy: 653.7 kWh
